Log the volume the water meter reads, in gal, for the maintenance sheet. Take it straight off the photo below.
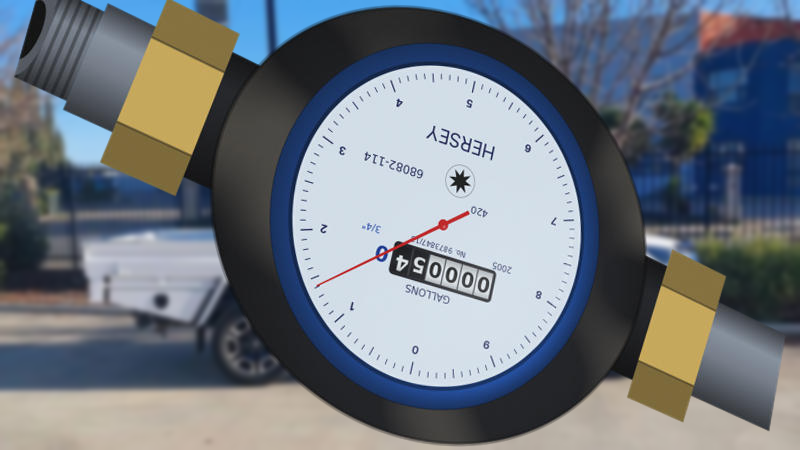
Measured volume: 541.4 gal
